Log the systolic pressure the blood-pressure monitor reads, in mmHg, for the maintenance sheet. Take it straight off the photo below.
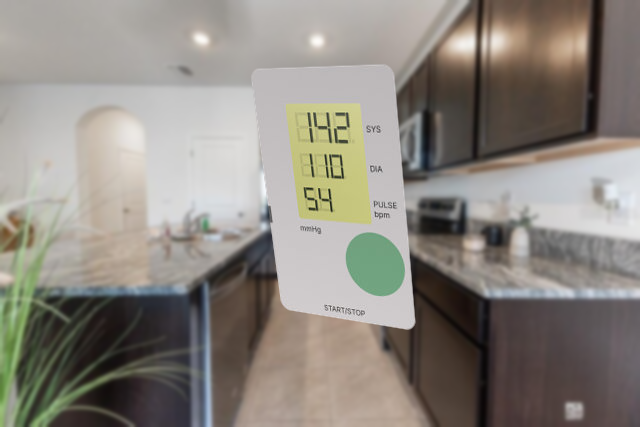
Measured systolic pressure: 142 mmHg
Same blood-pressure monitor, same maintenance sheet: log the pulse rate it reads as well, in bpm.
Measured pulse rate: 54 bpm
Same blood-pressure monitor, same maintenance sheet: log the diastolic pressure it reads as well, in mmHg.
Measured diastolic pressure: 110 mmHg
